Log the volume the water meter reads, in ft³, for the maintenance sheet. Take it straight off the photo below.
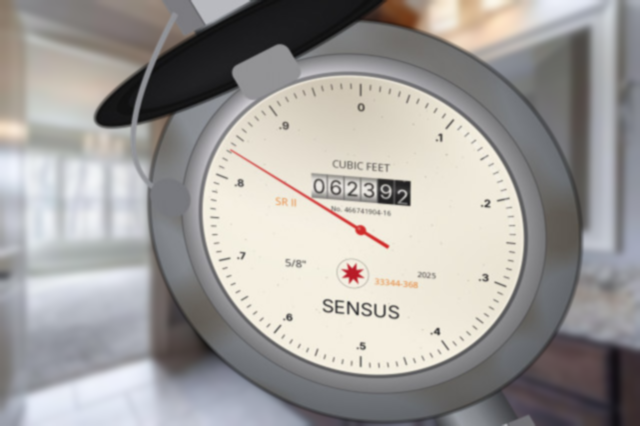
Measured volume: 62391.83 ft³
